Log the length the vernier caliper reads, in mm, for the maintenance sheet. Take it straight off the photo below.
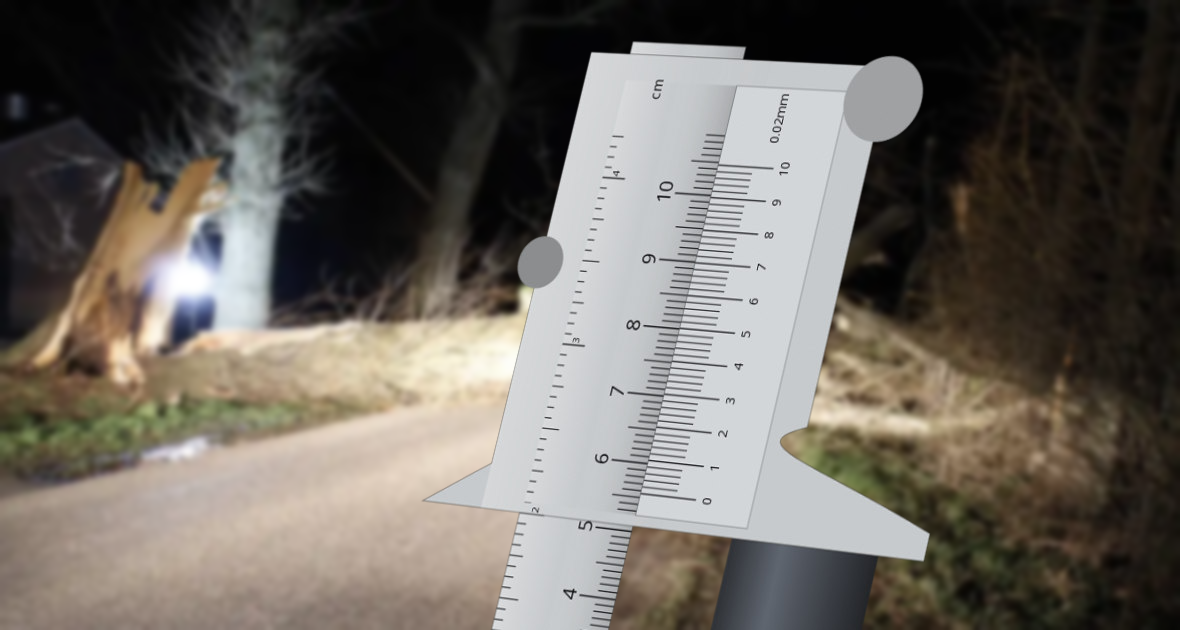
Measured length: 55.6 mm
